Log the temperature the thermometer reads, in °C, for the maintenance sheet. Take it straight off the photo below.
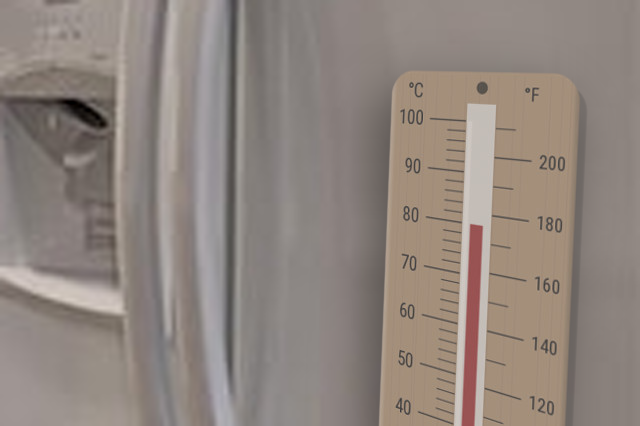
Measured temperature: 80 °C
